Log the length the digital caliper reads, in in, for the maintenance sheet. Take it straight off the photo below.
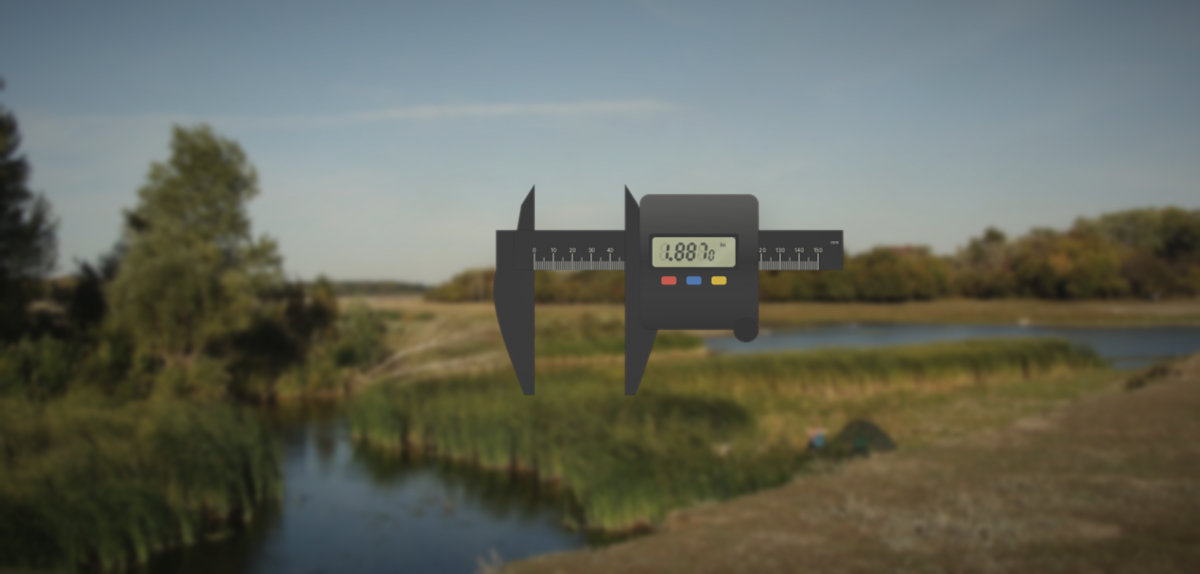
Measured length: 1.8870 in
